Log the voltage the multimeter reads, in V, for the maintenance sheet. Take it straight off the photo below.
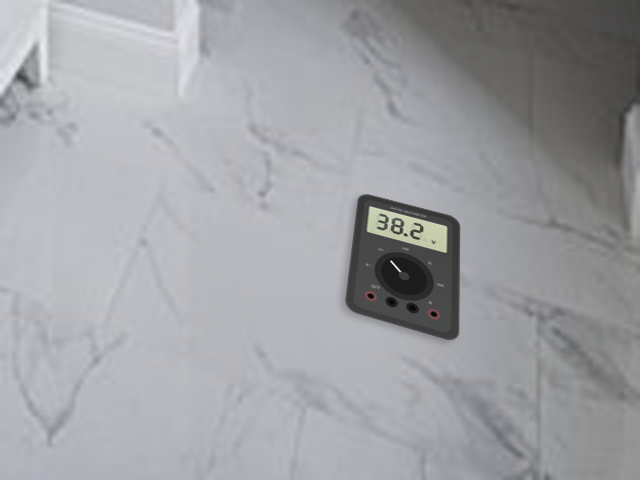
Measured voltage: 38.2 V
